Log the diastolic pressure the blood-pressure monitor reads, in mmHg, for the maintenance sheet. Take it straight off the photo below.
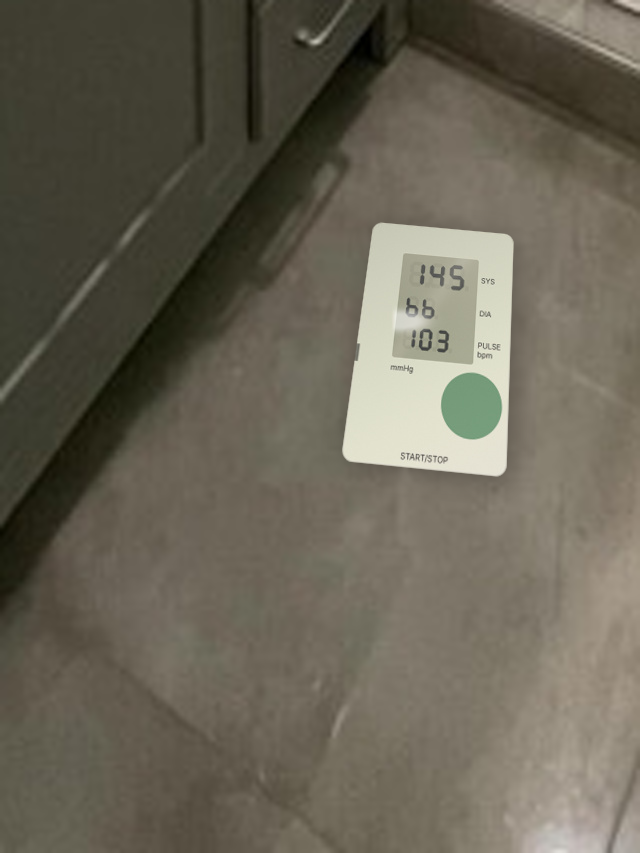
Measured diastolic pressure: 66 mmHg
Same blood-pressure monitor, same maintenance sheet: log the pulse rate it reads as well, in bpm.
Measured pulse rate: 103 bpm
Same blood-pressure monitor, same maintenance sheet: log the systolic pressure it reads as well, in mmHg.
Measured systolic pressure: 145 mmHg
